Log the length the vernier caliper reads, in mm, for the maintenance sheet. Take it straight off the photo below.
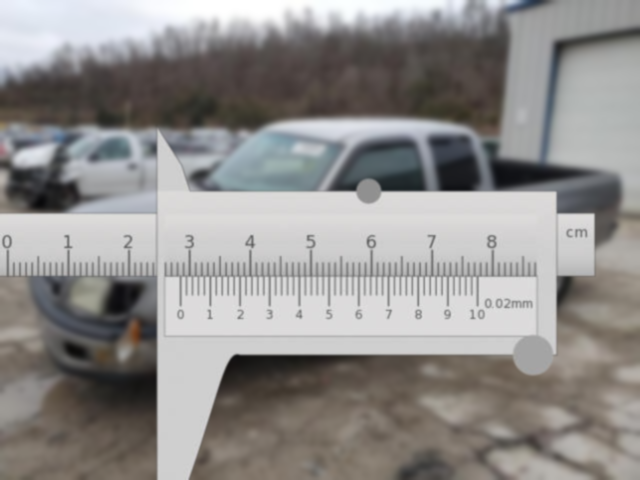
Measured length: 28.5 mm
